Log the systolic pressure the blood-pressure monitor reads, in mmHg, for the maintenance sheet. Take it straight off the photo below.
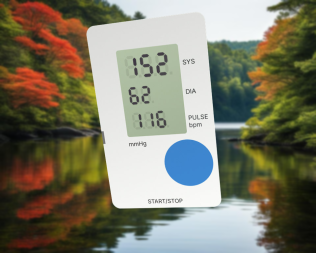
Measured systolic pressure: 152 mmHg
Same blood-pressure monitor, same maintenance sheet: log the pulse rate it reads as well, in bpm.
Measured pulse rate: 116 bpm
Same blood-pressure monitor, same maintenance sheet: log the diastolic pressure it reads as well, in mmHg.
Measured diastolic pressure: 62 mmHg
